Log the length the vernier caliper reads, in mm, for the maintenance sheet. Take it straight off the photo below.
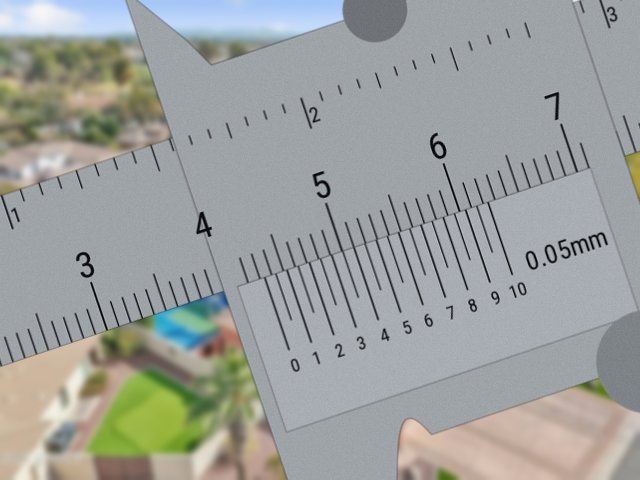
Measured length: 43.4 mm
